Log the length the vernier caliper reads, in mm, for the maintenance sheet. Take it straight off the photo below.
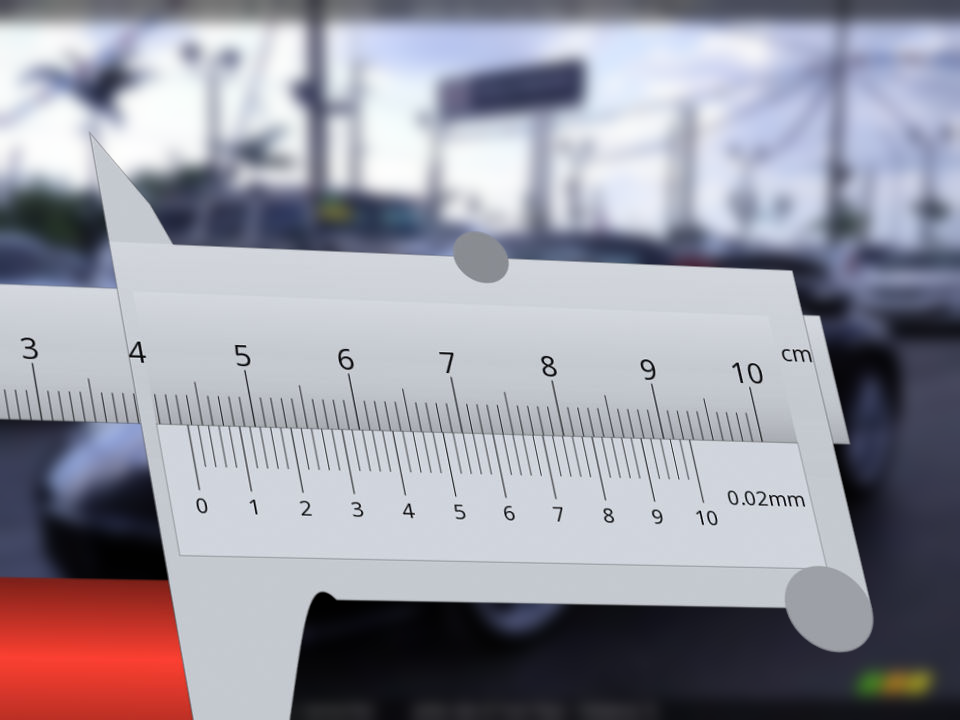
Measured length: 43.6 mm
